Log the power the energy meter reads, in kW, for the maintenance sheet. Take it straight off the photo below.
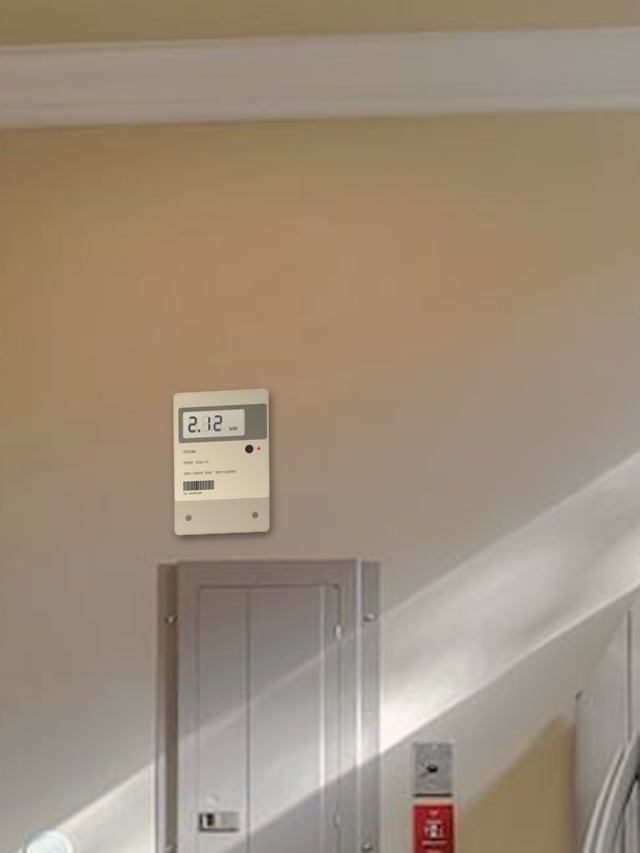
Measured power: 2.12 kW
